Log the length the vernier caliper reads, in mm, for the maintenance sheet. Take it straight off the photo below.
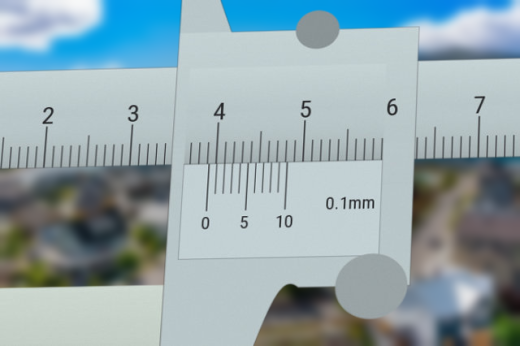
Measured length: 39.2 mm
